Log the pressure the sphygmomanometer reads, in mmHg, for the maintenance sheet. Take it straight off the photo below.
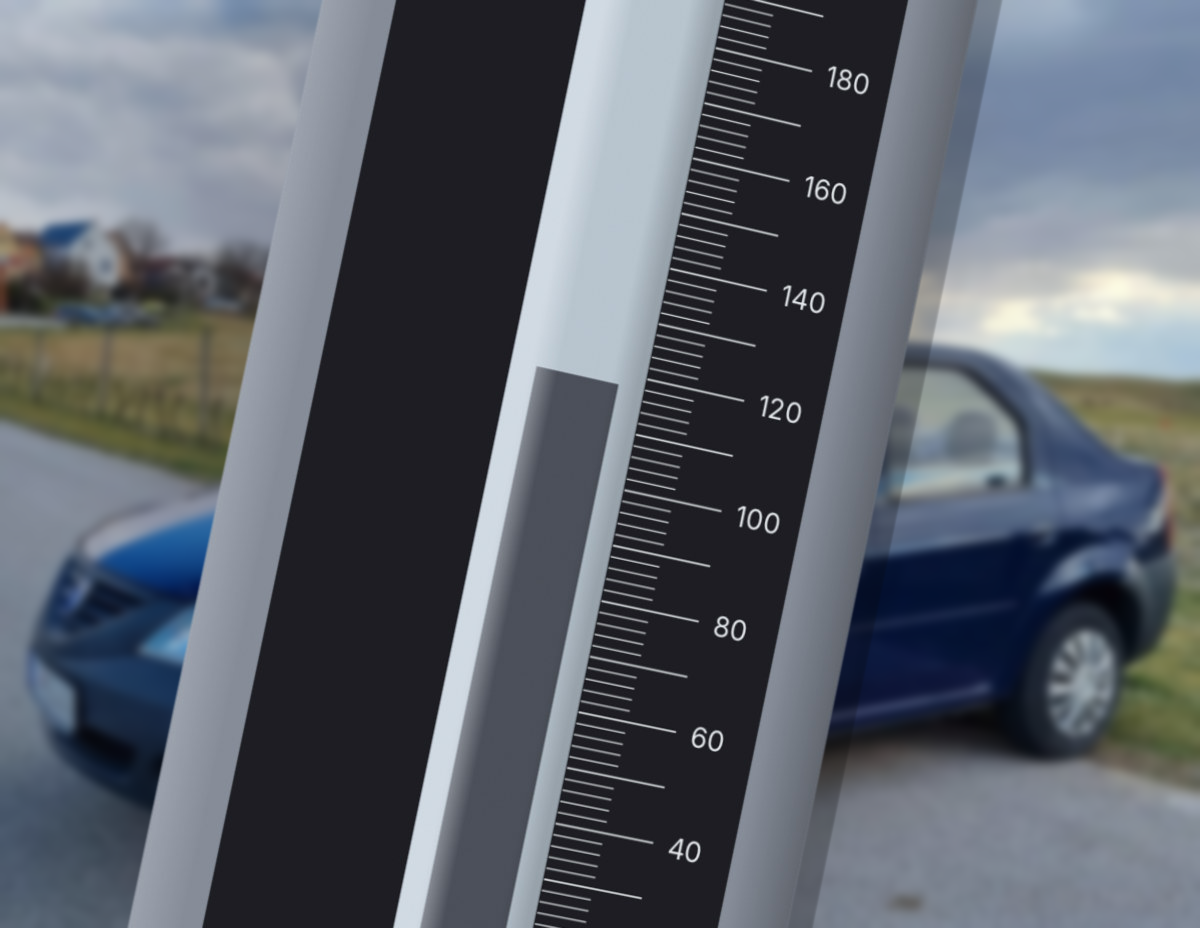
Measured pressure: 118 mmHg
